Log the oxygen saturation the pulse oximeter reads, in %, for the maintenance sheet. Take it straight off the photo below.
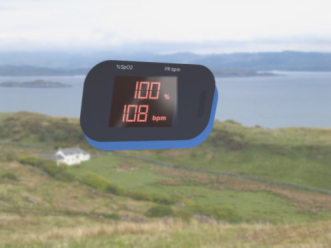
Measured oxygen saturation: 100 %
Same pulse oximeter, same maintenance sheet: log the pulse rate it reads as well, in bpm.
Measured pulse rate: 108 bpm
